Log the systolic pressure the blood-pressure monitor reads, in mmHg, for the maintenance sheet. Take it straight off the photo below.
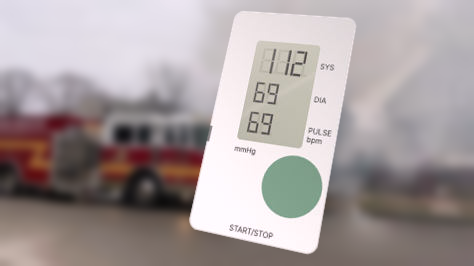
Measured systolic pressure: 112 mmHg
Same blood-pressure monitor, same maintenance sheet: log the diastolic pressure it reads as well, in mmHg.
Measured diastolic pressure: 69 mmHg
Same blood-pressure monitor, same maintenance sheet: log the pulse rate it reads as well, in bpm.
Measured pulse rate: 69 bpm
